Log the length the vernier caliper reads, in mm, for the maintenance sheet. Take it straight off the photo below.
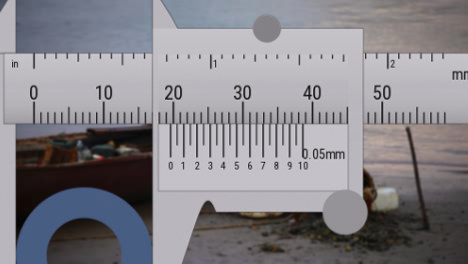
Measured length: 19.6 mm
